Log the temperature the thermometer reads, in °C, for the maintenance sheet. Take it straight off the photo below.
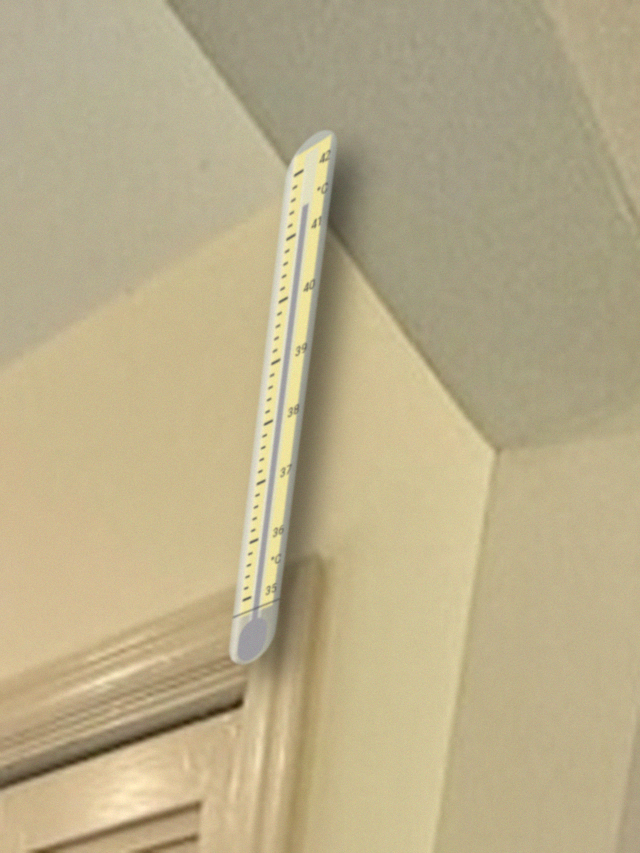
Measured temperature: 41.4 °C
